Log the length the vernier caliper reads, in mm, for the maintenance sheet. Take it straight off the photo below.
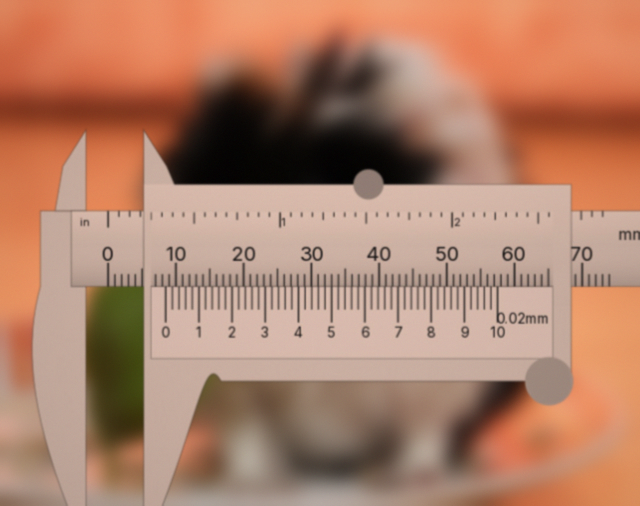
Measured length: 8.5 mm
